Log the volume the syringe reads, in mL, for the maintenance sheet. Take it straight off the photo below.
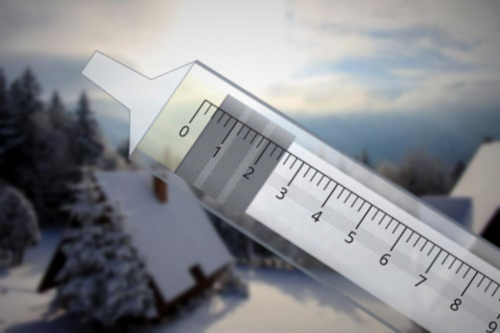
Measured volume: 0.4 mL
